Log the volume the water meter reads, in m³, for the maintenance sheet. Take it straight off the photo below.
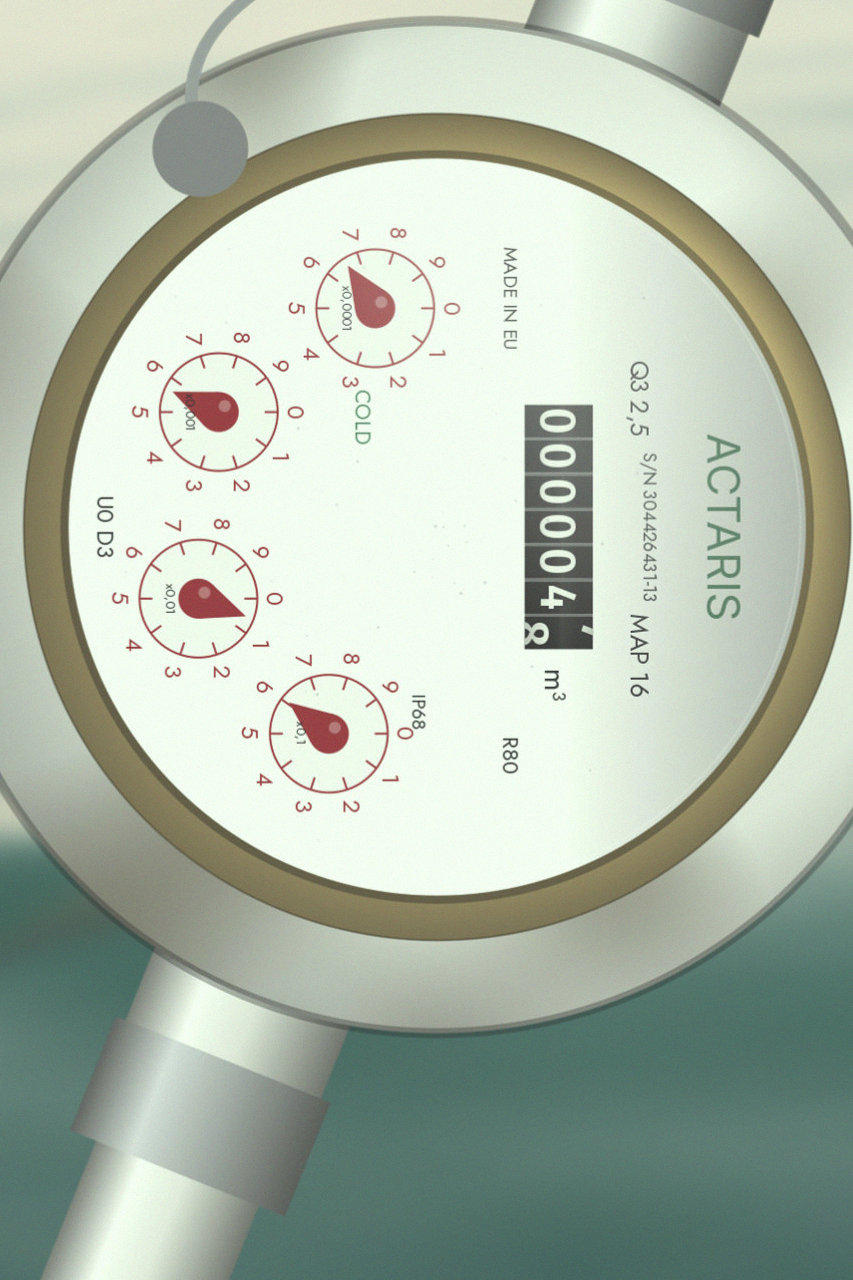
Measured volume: 47.6056 m³
